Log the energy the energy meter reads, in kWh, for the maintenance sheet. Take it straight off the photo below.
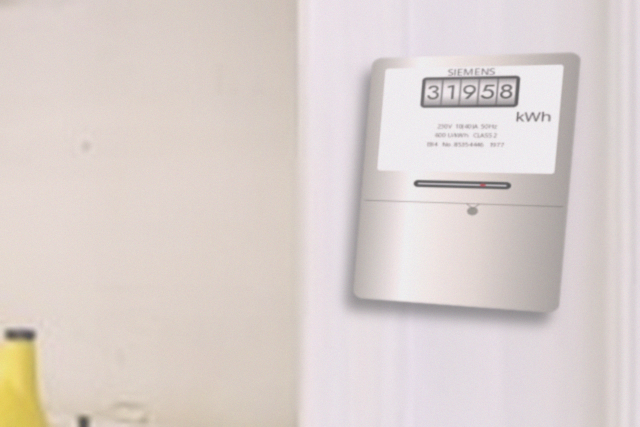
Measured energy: 31958 kWh
